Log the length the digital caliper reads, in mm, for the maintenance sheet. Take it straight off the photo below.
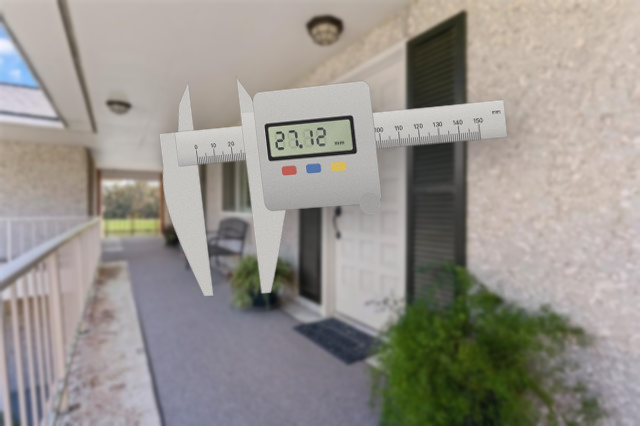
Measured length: 27.12 mm
